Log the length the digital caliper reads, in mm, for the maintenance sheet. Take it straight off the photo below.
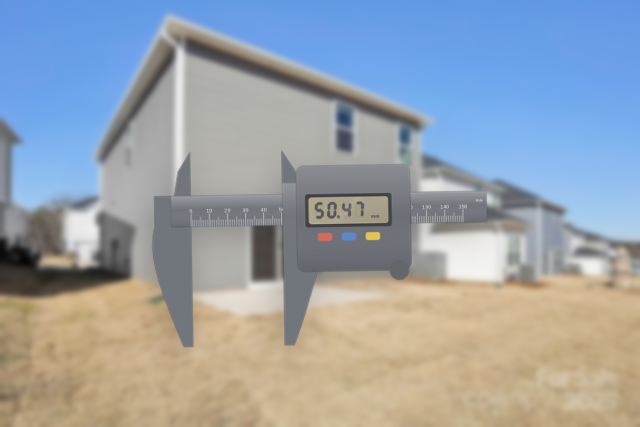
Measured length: 50.47 mm
